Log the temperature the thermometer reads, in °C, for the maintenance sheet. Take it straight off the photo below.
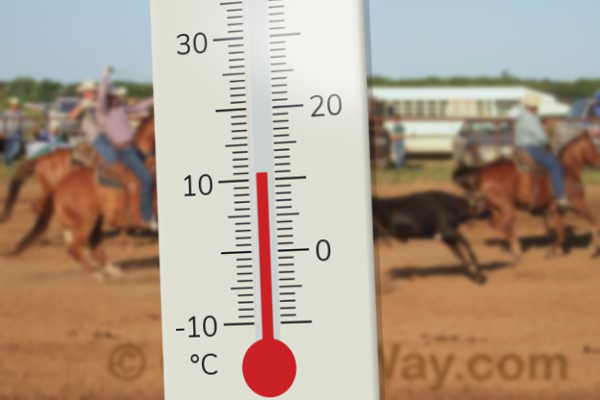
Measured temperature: 11 °C
